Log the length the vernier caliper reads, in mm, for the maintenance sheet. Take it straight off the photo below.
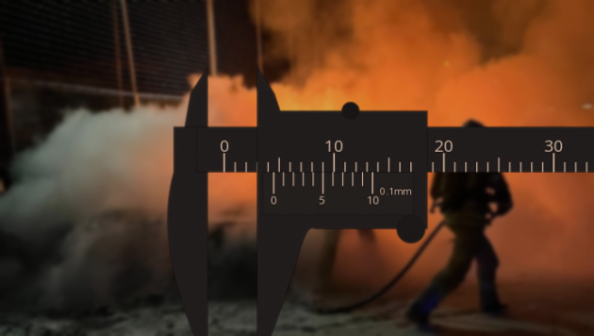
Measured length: 4.5 mm
